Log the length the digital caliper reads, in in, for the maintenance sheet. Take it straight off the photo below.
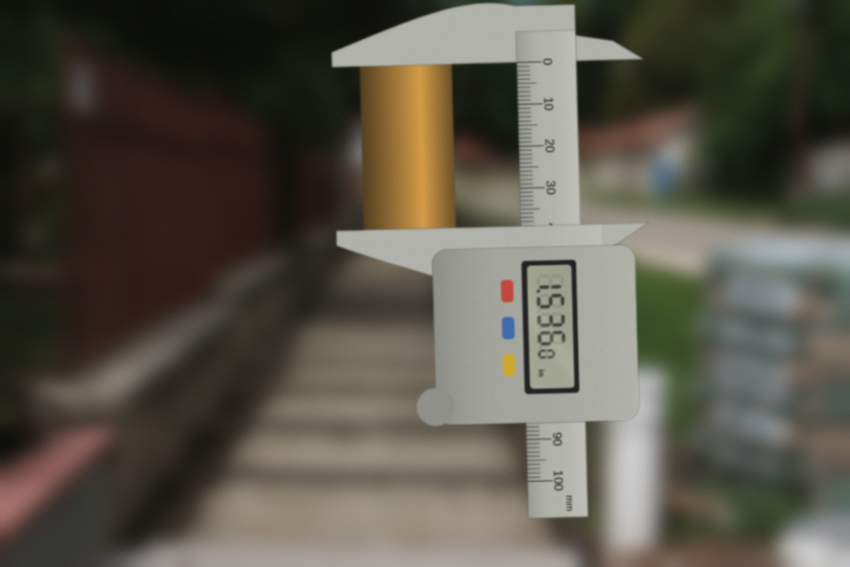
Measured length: 1.5360 in
